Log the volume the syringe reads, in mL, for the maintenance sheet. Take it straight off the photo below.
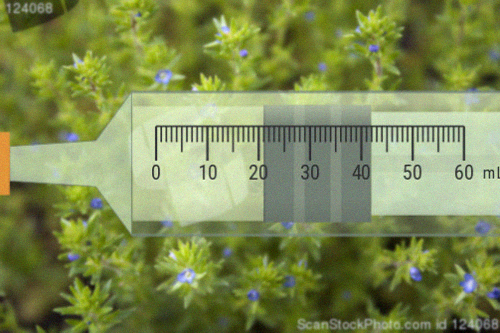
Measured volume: 21 mL
